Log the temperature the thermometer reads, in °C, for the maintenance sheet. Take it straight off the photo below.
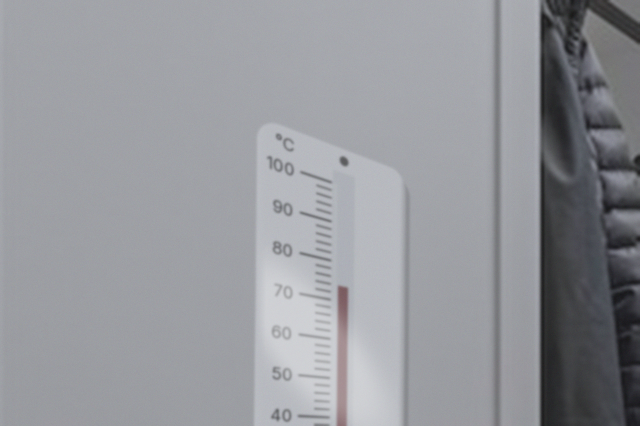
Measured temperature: 74 °C
